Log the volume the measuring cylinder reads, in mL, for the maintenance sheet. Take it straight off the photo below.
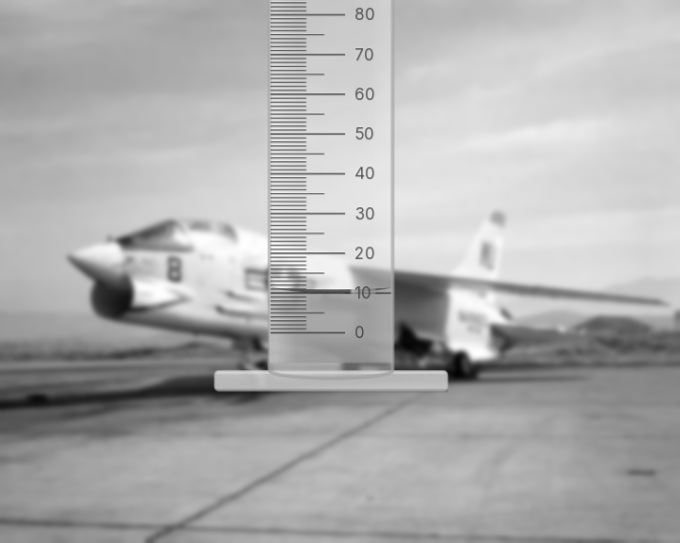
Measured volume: 10 mL
